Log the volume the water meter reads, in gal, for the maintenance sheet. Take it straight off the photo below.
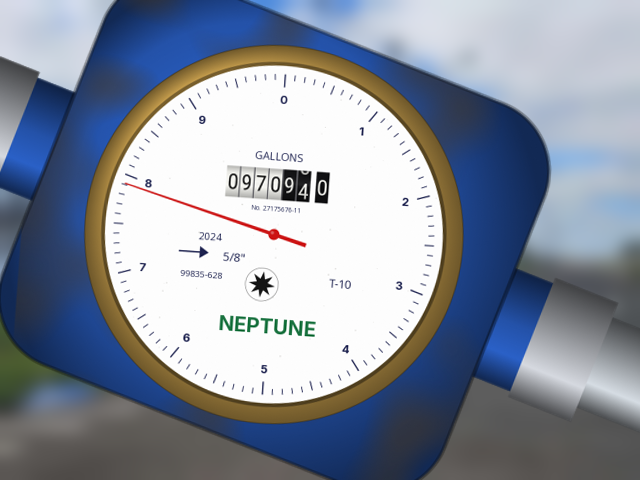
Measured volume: 970937.9 gal
